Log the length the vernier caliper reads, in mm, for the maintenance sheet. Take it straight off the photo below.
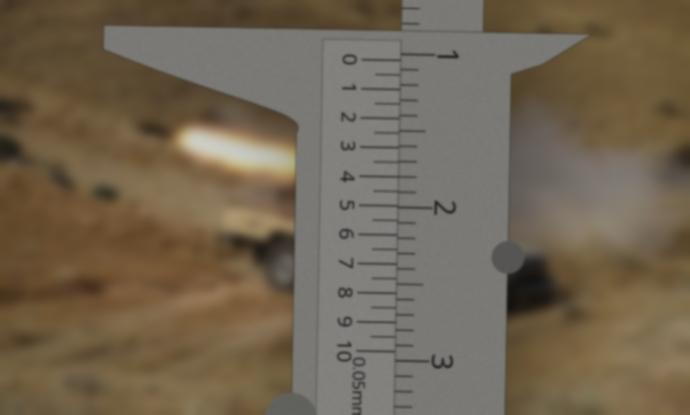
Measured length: 10.4 mm
